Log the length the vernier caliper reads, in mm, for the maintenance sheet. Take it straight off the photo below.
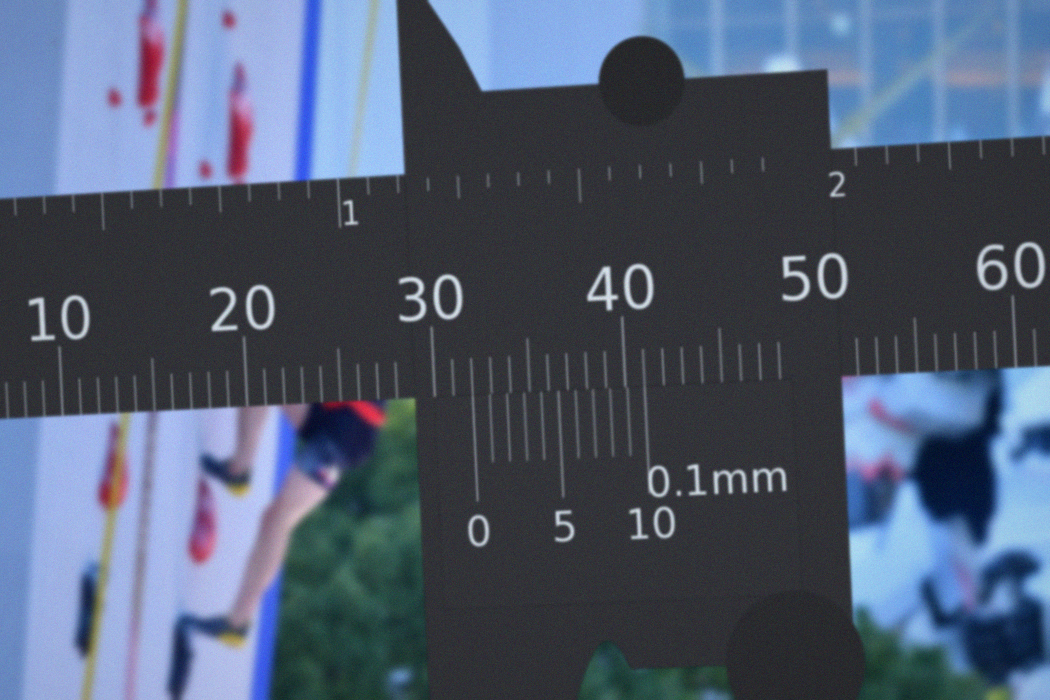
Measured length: 32.0 mm
